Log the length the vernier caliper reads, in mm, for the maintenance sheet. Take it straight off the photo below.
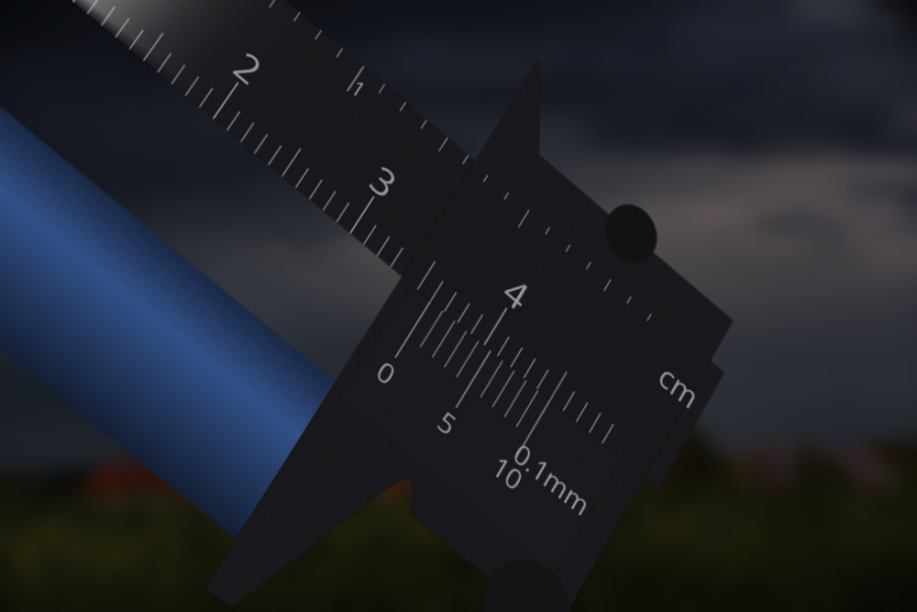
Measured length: 36.0 mm
